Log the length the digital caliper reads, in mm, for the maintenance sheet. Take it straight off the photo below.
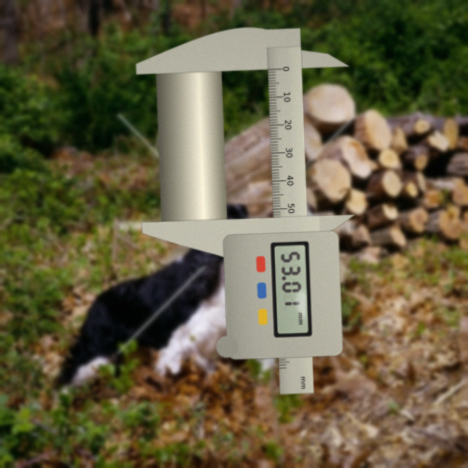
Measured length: 53.01 mm
